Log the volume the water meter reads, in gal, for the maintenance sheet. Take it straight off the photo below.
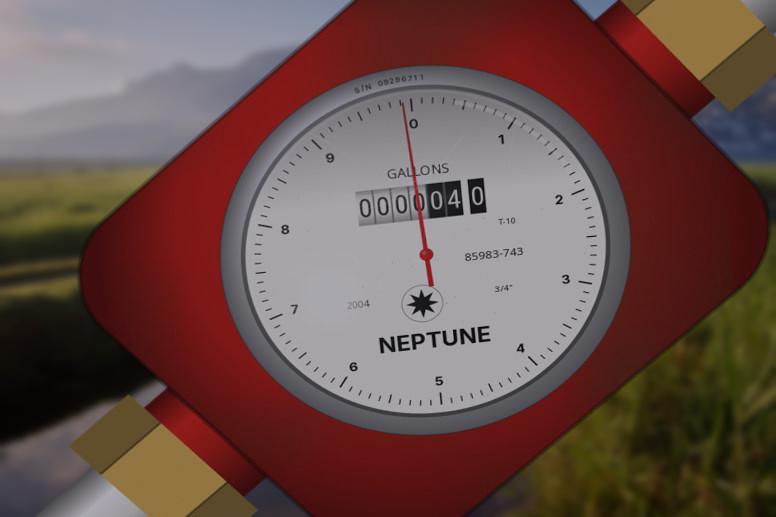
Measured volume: 39.9 gal
